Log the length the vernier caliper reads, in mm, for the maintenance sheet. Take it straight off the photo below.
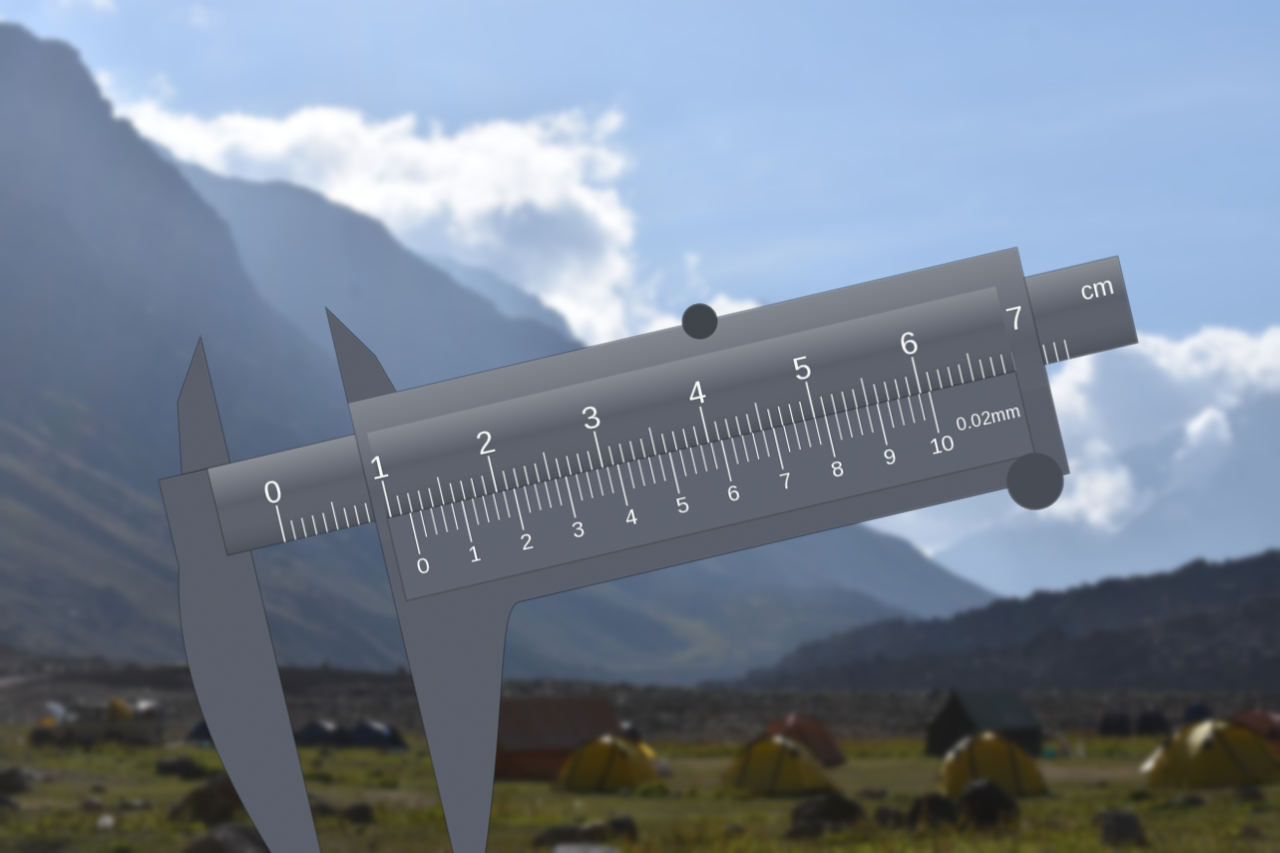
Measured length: 11.8 mm
